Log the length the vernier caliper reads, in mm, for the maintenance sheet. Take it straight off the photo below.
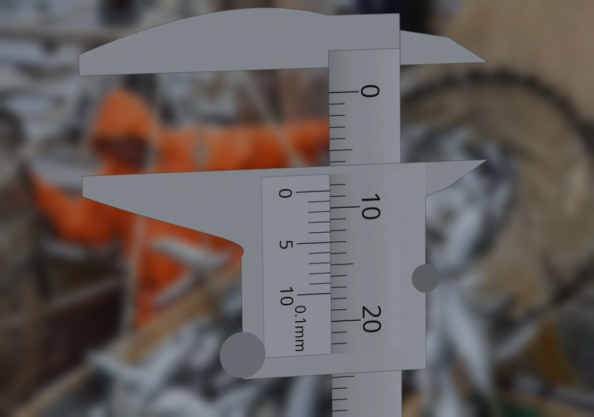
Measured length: 8.5 mm
